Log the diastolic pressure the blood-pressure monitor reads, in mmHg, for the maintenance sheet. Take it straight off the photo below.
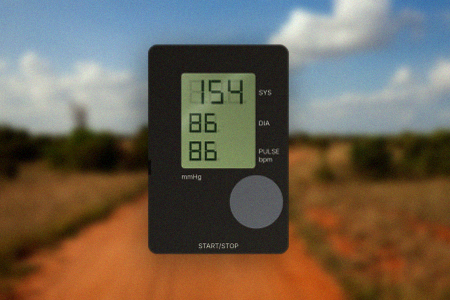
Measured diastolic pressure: 86 mmHg
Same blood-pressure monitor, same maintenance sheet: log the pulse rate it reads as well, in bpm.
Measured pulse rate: 86 bpm
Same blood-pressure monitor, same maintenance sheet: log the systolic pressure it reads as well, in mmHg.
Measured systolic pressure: 154 mmHg
